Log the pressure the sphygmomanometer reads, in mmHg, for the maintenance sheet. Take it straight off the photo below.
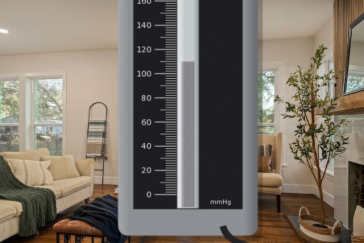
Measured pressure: 110 mmHg
